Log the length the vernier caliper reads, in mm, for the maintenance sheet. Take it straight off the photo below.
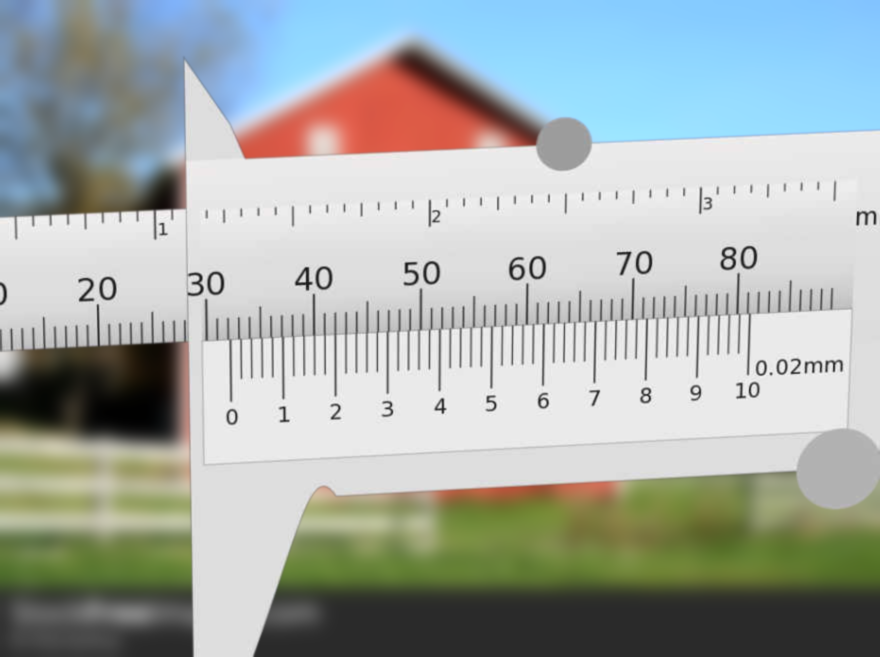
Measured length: 32.2 mm
